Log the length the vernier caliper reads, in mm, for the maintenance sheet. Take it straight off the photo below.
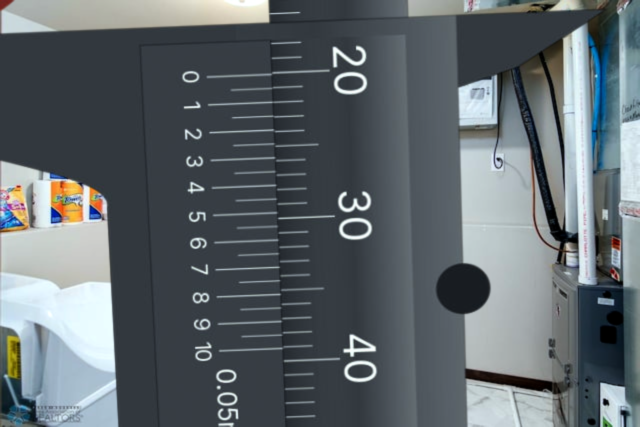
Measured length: 20.1 mm
